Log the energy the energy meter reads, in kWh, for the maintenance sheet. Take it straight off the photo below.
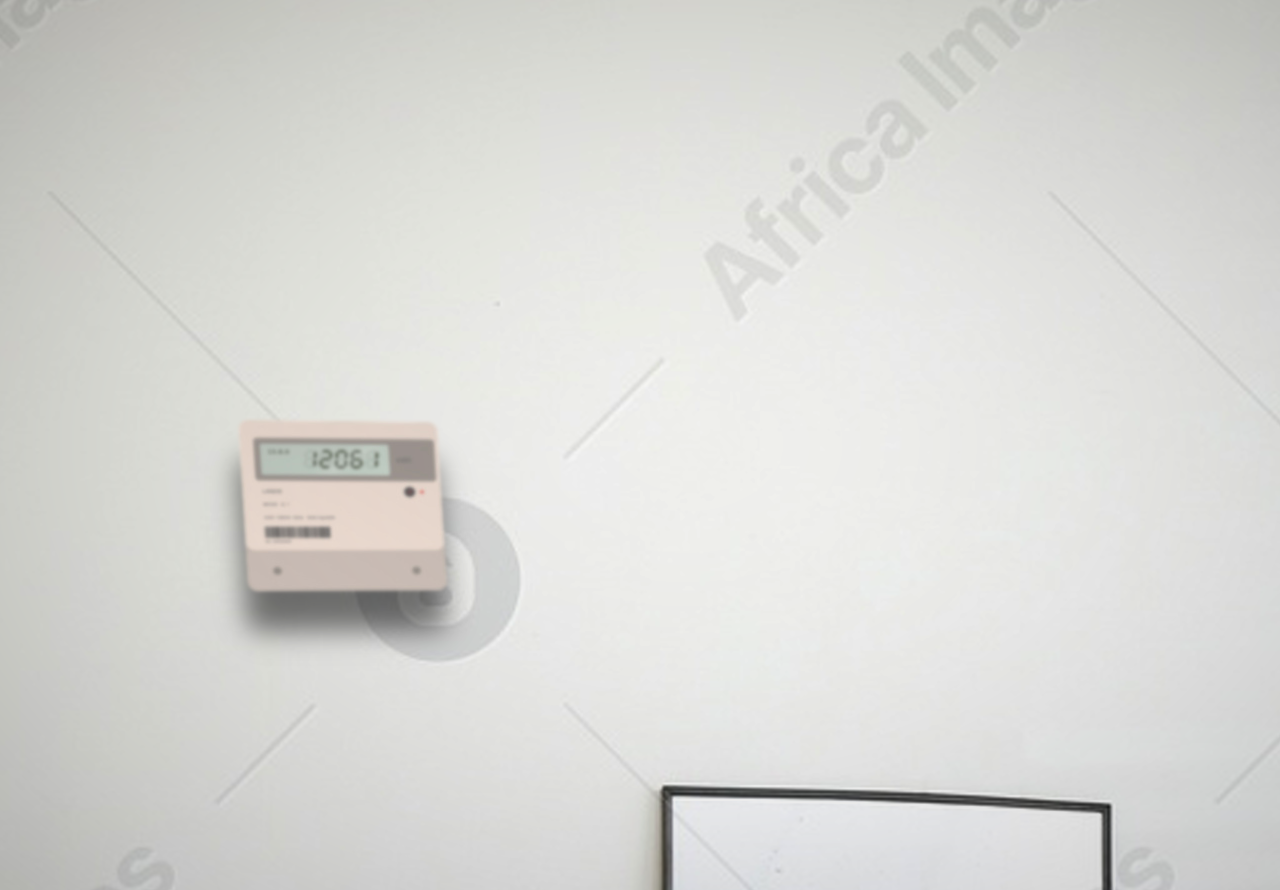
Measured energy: 12061 kWh
